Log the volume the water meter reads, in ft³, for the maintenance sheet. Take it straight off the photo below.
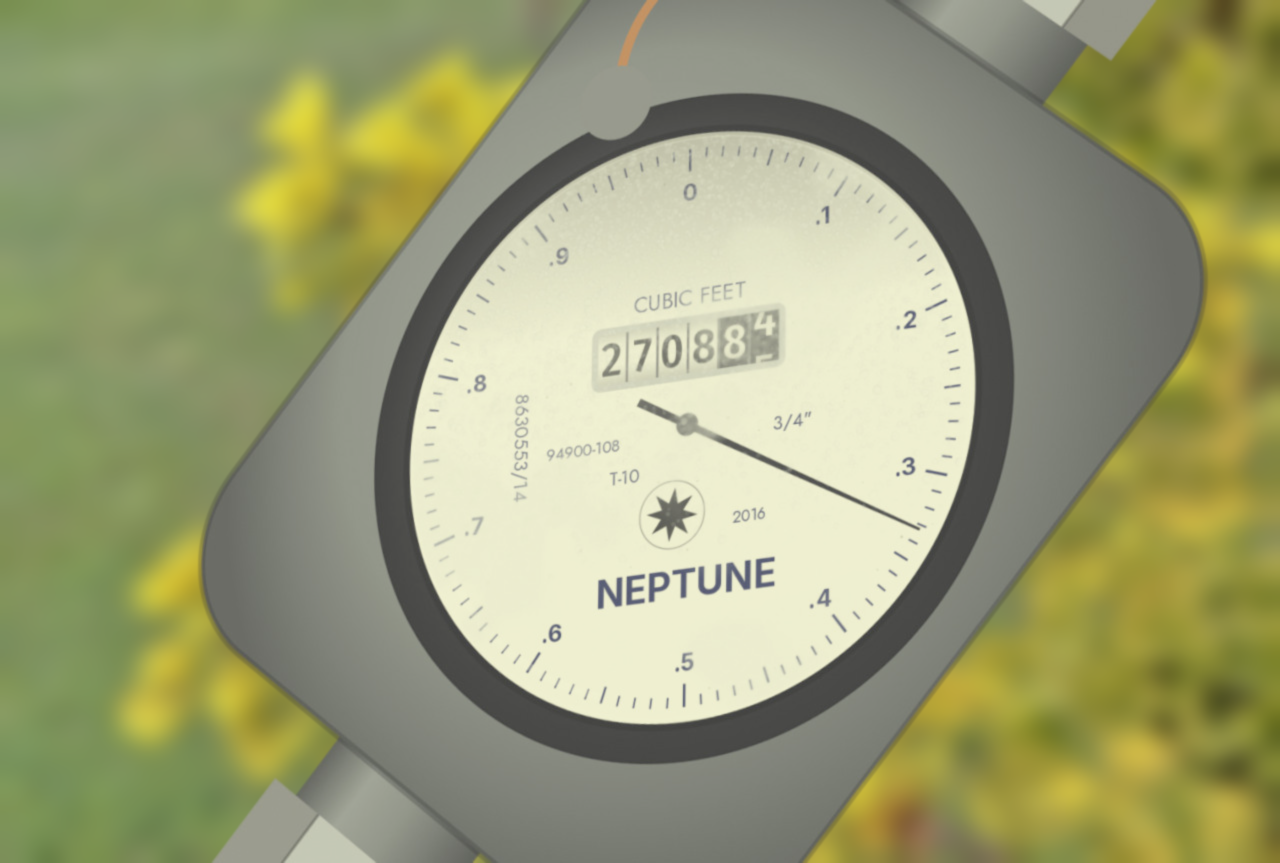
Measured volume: 270884.33 ft³
